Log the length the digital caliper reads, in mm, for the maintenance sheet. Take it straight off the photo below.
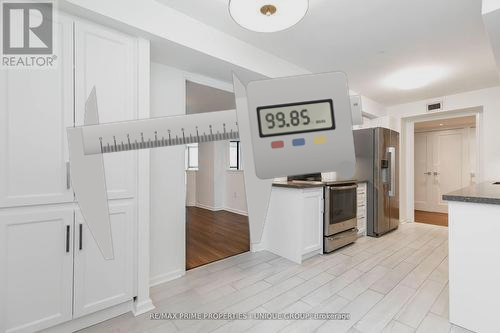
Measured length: 99.85 mm
